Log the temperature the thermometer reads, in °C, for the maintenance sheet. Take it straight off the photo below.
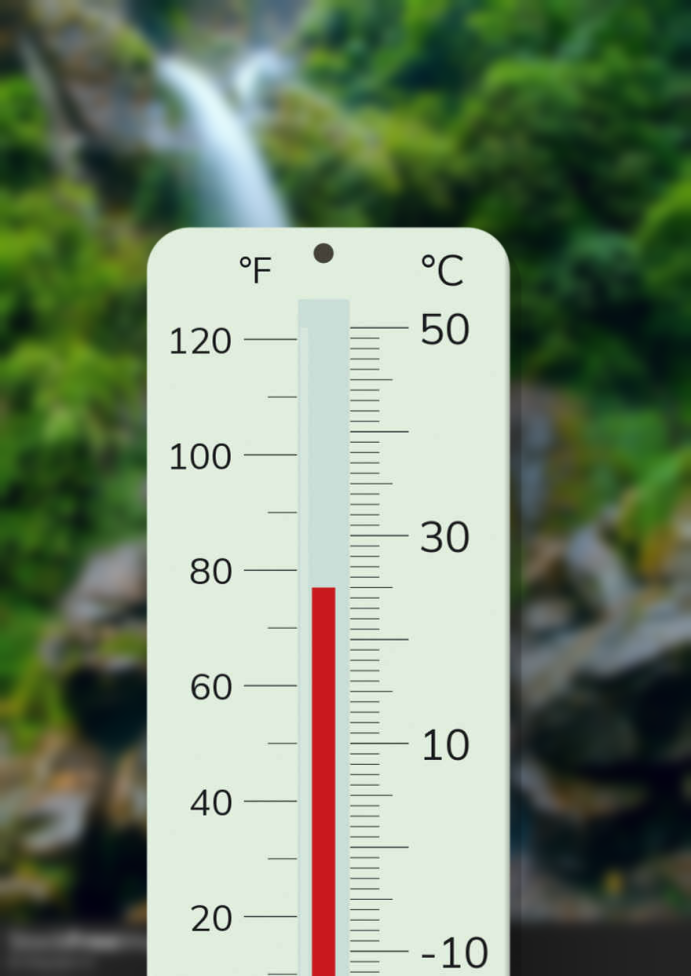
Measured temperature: 25 °C
